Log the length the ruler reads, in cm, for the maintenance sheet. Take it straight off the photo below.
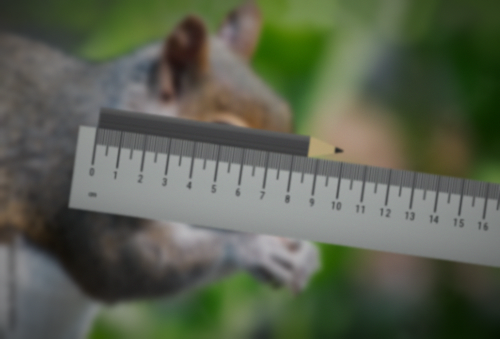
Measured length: 10 cm
